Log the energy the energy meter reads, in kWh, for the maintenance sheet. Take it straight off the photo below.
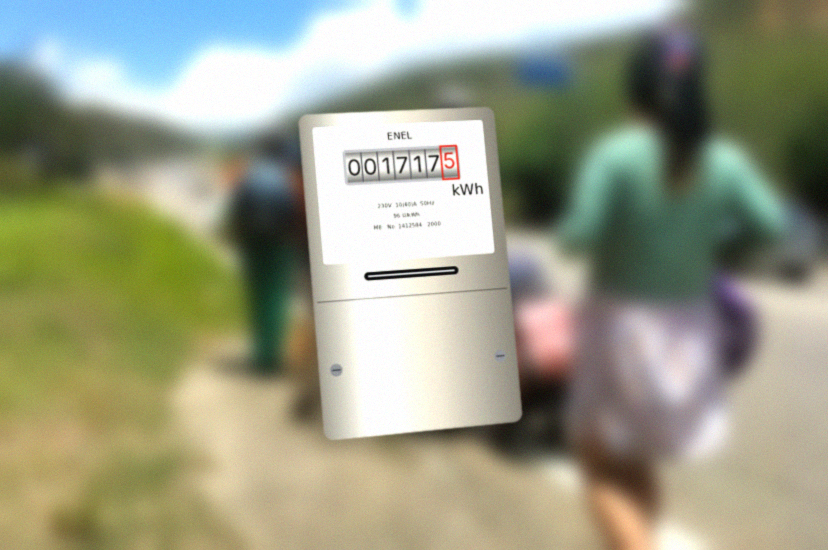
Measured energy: 1717.5 kWh
